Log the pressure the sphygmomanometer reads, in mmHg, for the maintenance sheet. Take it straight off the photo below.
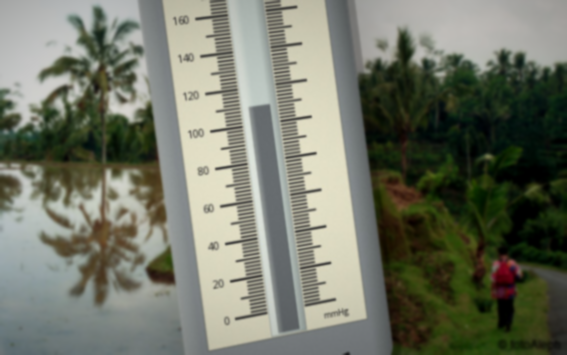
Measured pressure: 110 mmHg
